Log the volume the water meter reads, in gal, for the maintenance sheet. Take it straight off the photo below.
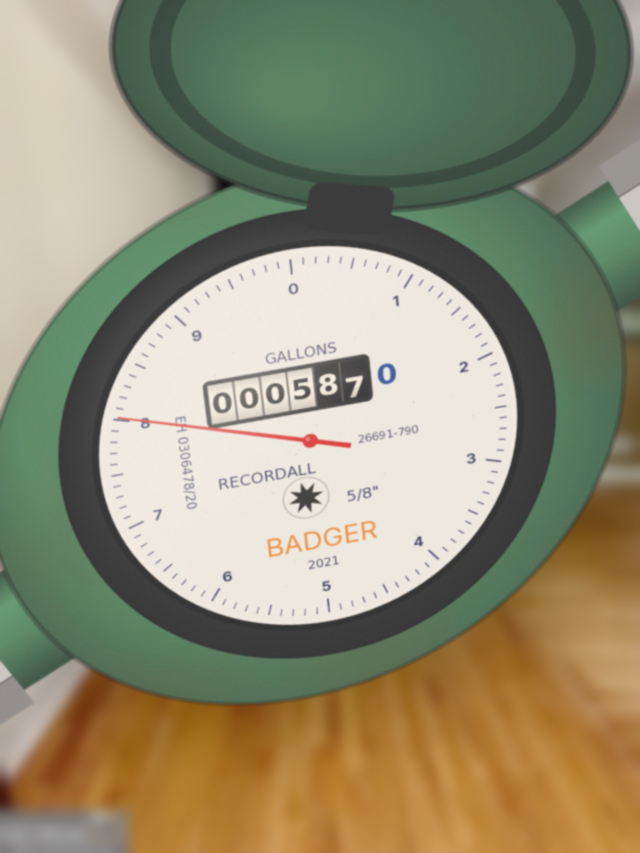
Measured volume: 5868.0 gal
